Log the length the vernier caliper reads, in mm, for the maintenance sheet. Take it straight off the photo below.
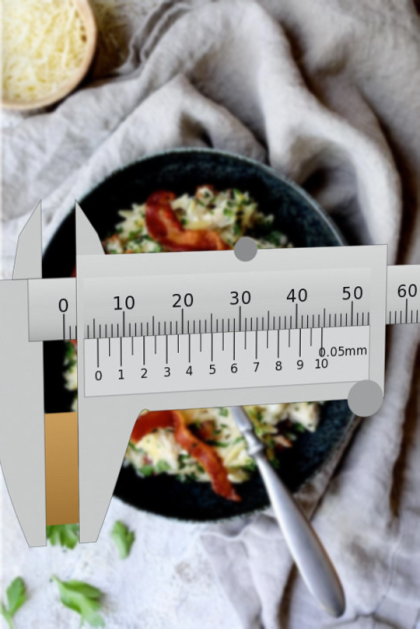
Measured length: 5.6 mm
